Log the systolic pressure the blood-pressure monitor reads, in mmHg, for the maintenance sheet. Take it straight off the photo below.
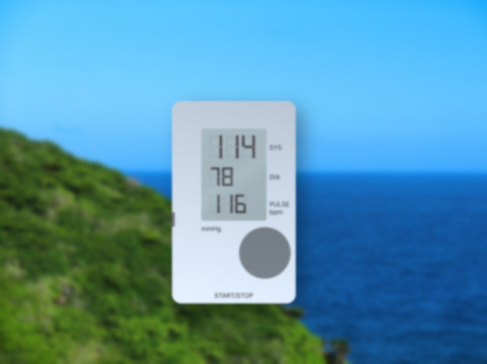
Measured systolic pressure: 114 mmHg
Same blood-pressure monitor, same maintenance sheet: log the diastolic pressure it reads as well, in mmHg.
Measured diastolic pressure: 78 mmHg
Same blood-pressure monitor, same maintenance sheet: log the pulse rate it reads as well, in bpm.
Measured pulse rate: 116 bpm
